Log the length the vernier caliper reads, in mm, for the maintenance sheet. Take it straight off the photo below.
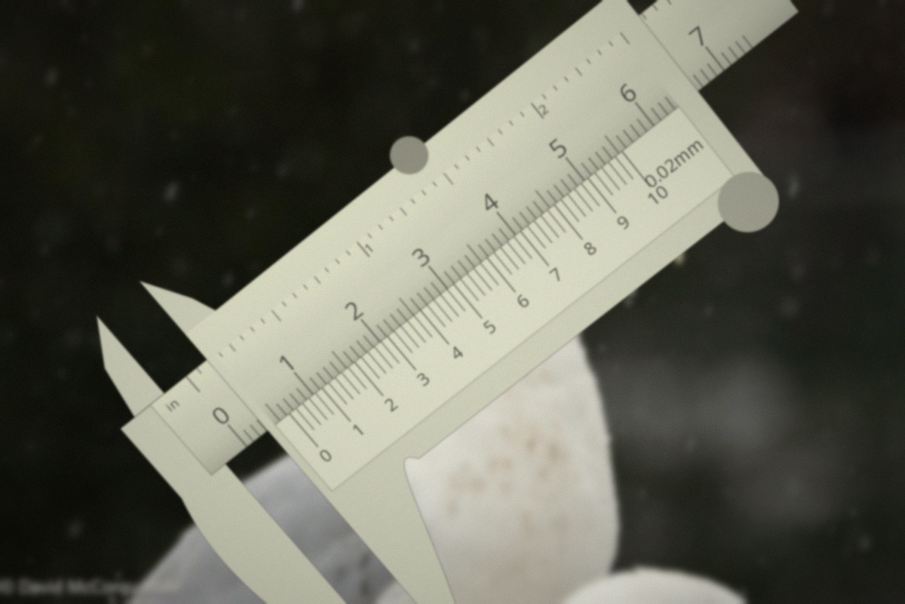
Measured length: 6.4 mm
